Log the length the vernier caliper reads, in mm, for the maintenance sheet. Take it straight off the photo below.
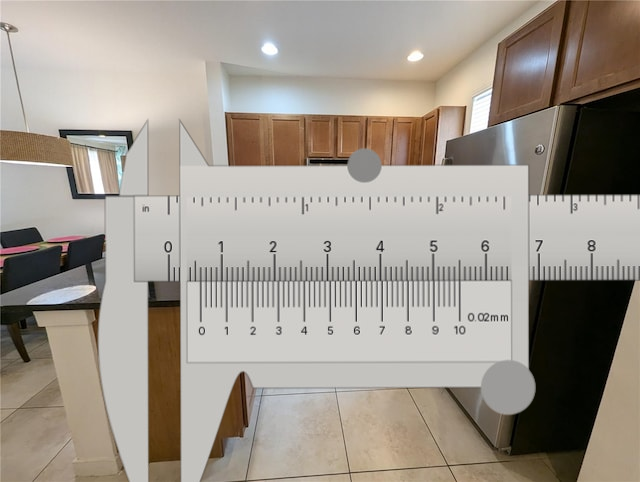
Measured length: 6.0 mm
